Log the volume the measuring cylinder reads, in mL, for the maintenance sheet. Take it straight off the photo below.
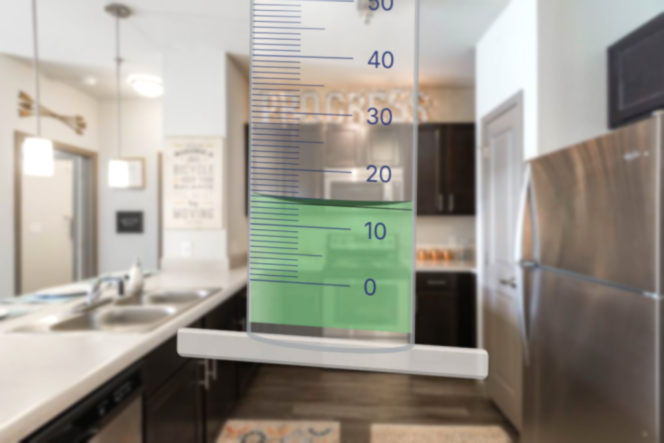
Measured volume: 14 mL
